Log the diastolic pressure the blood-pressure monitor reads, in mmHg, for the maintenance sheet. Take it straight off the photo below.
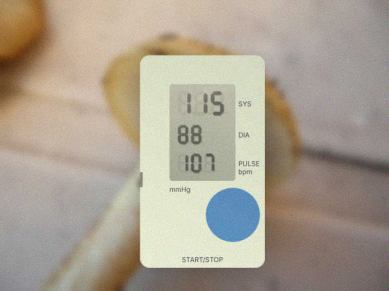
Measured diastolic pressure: 88 mmHg
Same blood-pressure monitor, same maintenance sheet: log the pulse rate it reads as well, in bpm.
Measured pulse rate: 107 bpm
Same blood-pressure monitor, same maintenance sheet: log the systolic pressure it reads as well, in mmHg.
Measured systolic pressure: 115 mmHg
